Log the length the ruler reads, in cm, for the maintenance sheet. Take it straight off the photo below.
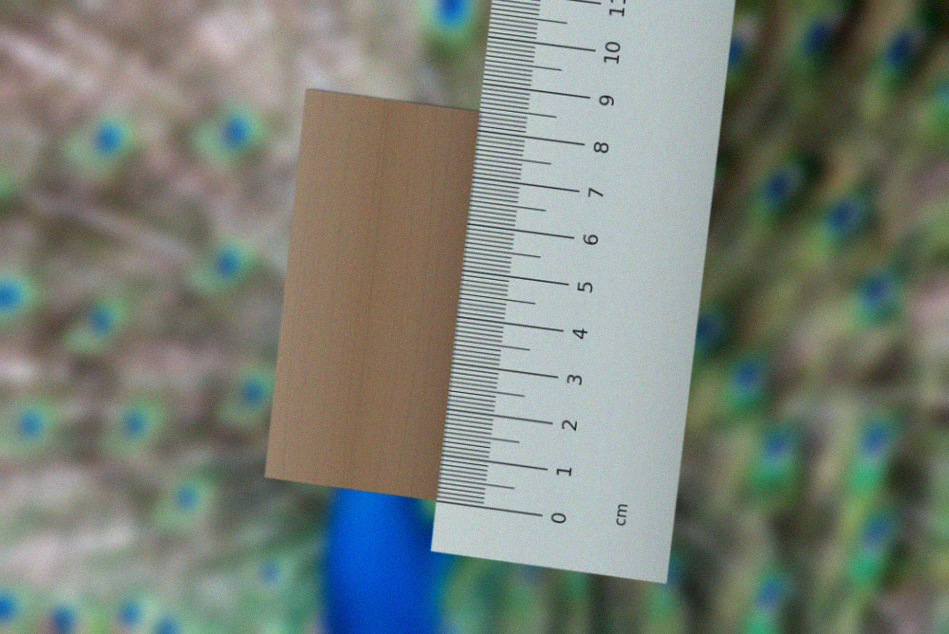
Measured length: 8.4 cm
